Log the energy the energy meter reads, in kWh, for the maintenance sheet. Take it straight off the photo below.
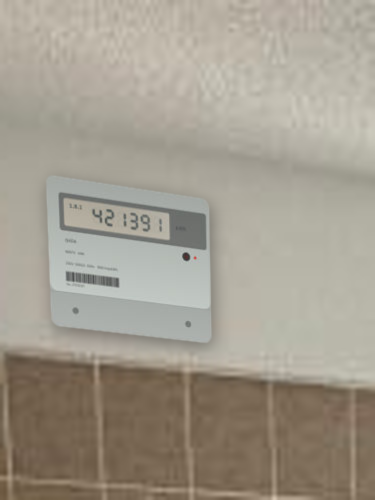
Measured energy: 421391 kWh
